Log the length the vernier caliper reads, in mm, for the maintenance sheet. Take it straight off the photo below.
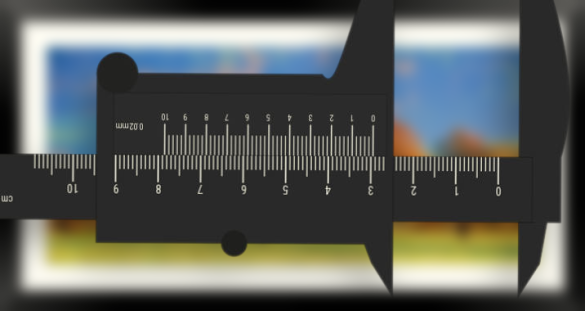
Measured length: 29.5 mm
